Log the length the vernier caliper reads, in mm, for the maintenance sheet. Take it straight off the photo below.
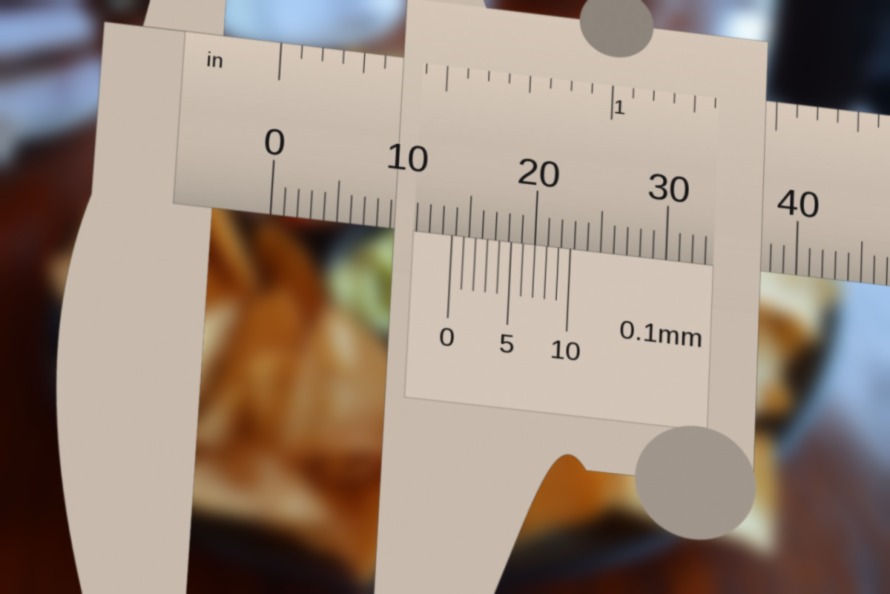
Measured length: 13.7 mm
